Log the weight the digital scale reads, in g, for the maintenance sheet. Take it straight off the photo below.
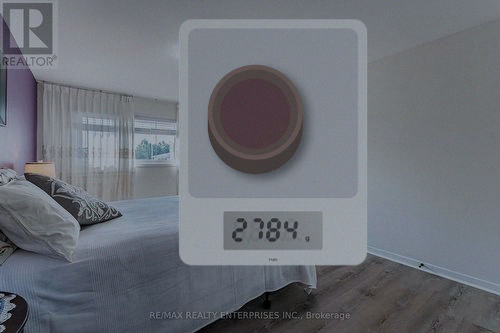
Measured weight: 2784 g
